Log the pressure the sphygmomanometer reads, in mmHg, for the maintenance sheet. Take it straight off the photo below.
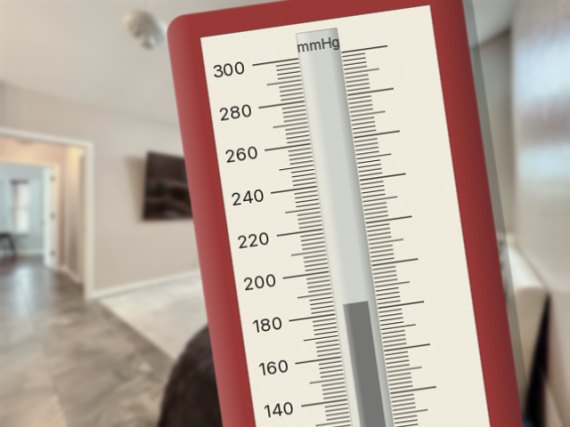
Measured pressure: 184 mmHg
